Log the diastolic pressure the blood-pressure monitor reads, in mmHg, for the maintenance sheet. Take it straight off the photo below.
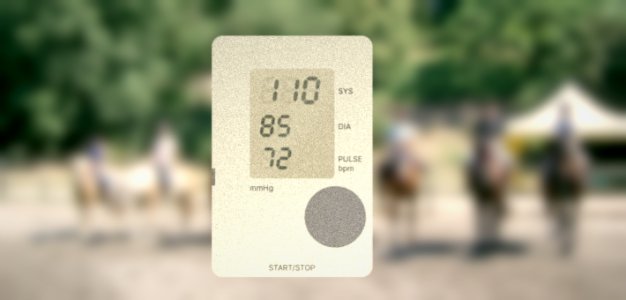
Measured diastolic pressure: 85 mmHg
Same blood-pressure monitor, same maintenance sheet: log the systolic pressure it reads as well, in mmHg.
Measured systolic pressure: 110 mmHg
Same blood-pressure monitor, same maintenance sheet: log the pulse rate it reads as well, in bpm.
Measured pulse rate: 72 bpm
